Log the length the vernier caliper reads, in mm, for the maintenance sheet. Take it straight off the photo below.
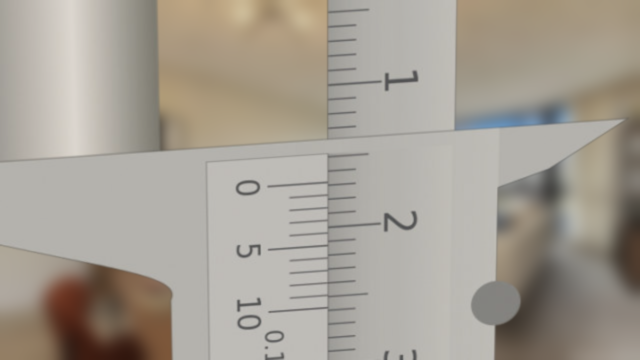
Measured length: 16.8 mm
